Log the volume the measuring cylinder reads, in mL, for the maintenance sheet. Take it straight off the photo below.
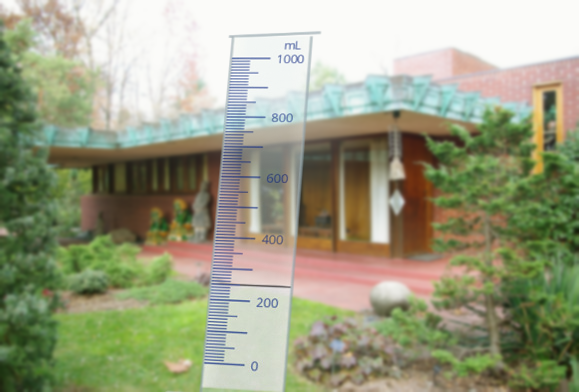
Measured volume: 250 mL
